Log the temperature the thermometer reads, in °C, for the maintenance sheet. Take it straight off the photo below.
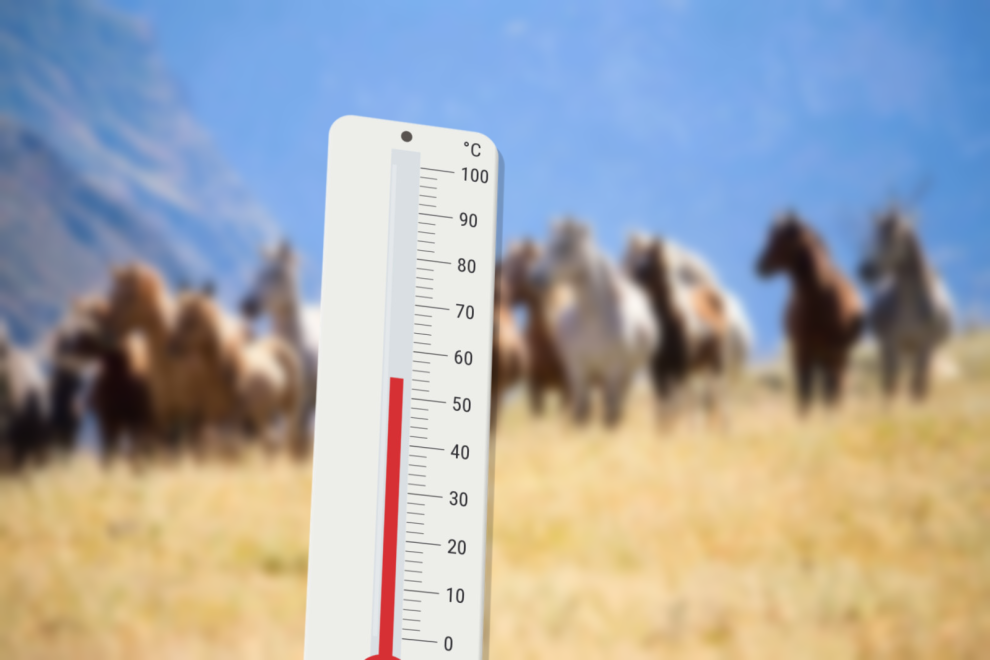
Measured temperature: 54 °C
